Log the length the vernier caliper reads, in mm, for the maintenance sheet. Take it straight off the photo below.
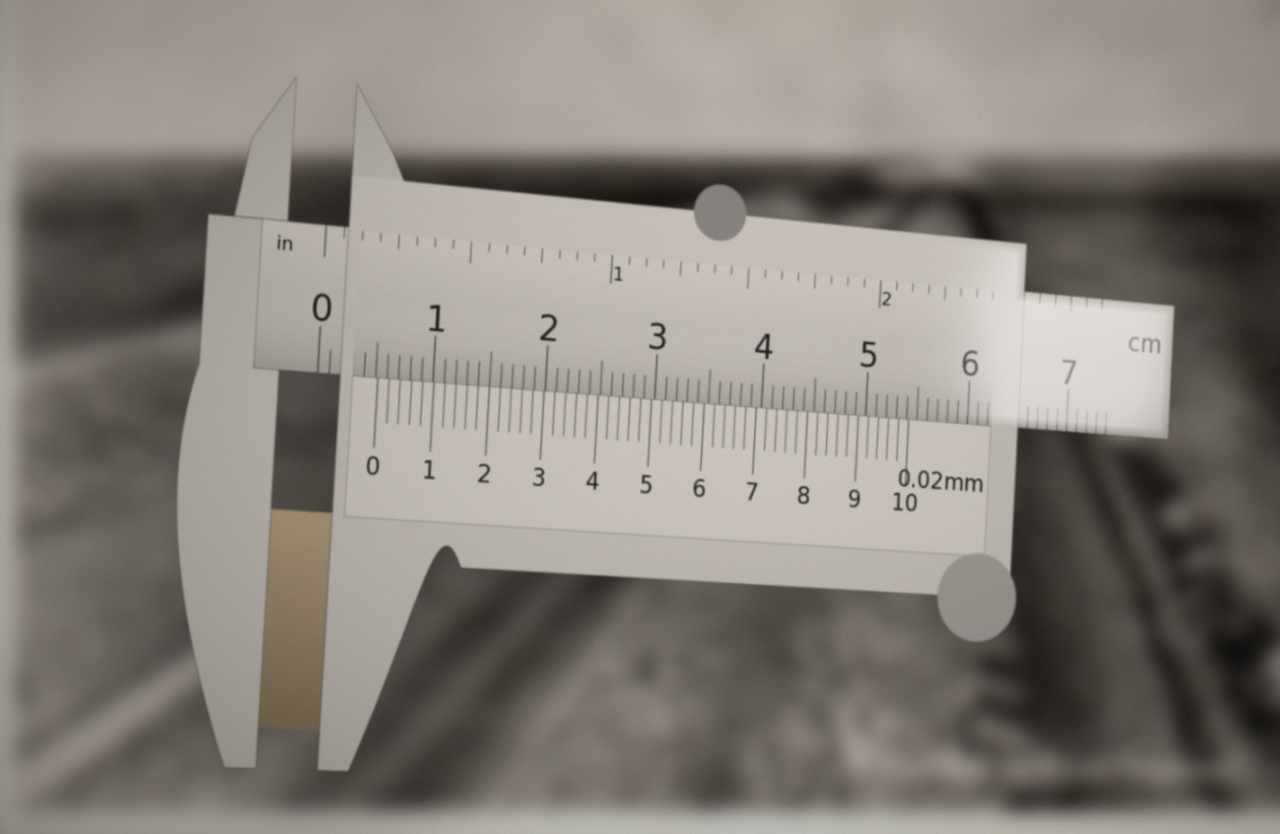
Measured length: 5.2 mm
